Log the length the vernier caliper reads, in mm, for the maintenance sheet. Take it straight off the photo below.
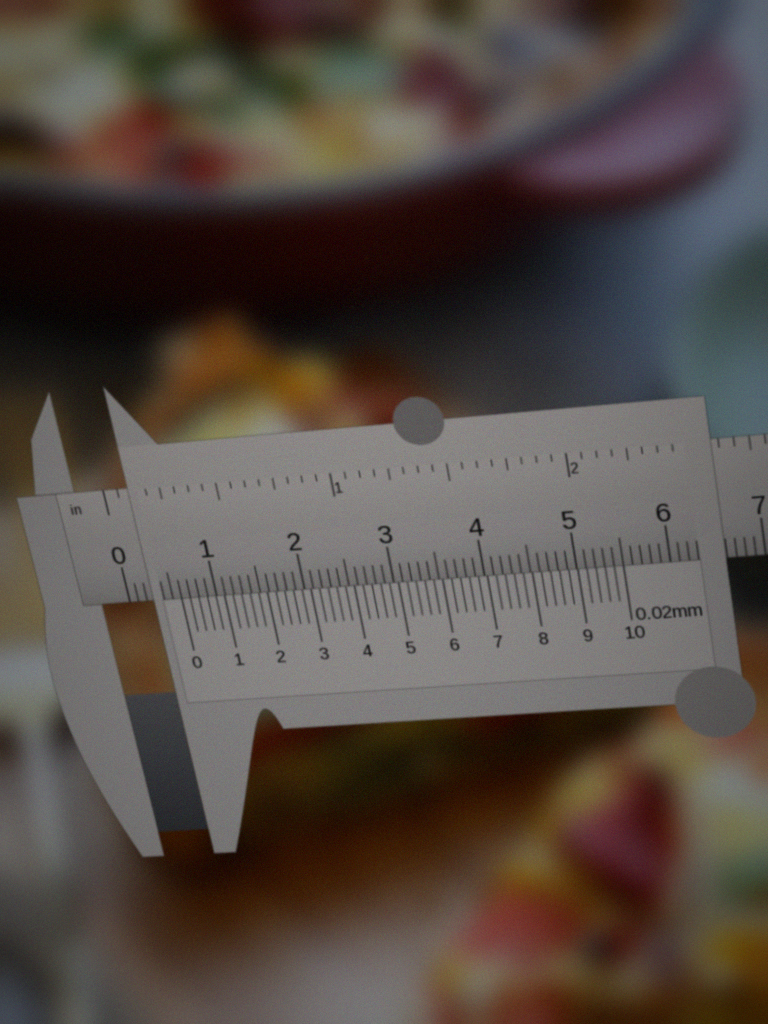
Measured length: 6.0 mm
